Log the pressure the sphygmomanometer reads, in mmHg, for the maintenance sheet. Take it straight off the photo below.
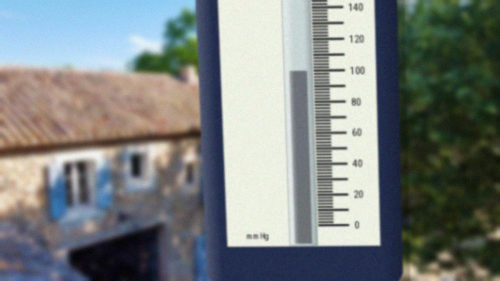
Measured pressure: 100 mmHg
